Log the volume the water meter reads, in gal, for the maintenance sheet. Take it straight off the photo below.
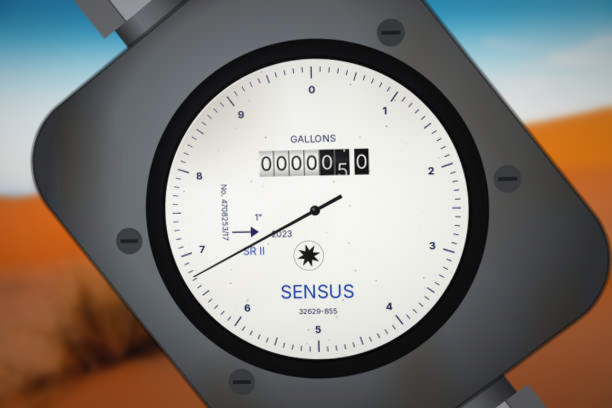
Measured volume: 46.7 gal
